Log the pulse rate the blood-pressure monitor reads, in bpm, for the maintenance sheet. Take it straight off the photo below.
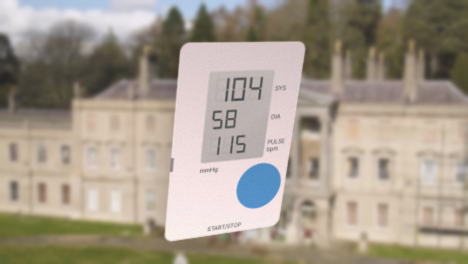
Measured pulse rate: 115 bpm
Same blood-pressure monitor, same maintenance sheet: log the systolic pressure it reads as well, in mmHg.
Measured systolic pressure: 104 mmHg
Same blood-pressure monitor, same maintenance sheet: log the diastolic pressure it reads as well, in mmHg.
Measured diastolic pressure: 58 mmHg
